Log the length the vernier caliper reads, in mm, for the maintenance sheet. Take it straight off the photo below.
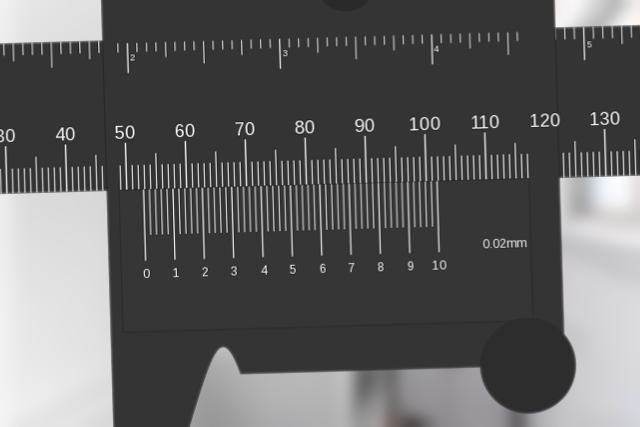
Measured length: 52.8 mm
